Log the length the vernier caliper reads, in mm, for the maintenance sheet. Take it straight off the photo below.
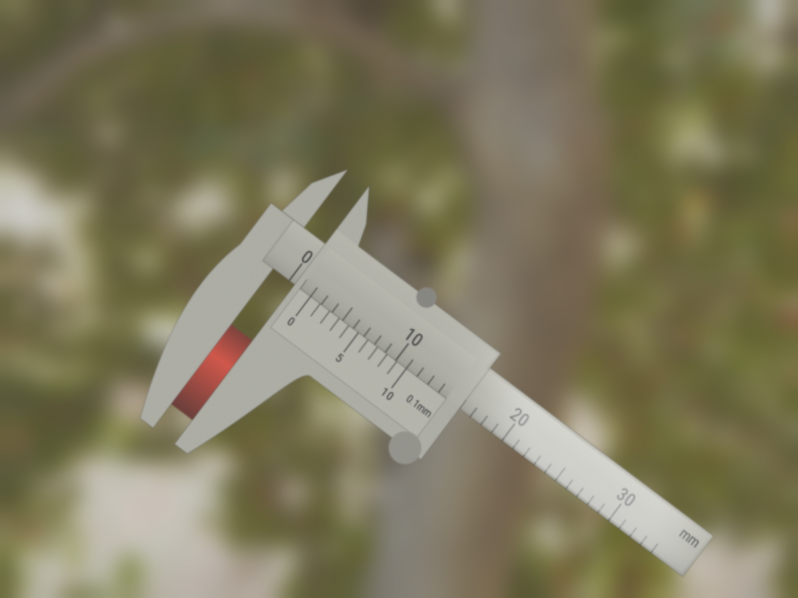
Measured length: 2.0 mm
